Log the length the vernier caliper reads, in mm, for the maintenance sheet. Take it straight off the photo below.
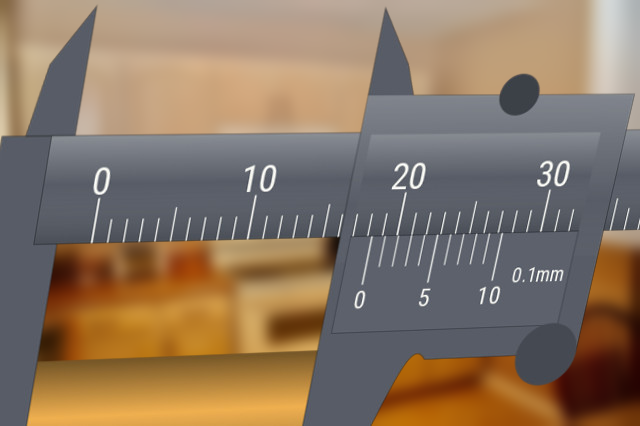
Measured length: 18.3 mm
